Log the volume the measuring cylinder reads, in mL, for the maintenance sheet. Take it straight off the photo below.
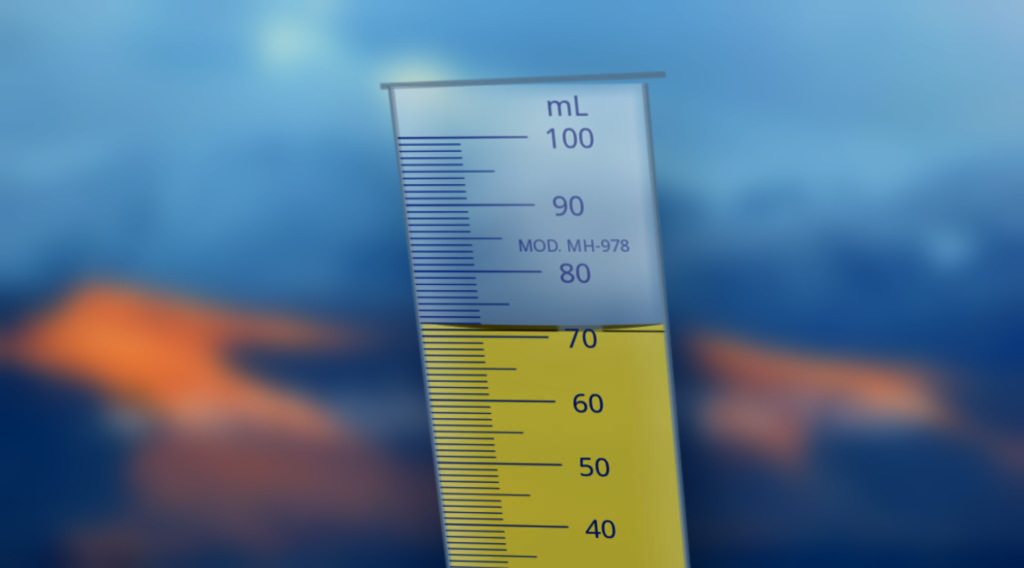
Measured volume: 71 mL
